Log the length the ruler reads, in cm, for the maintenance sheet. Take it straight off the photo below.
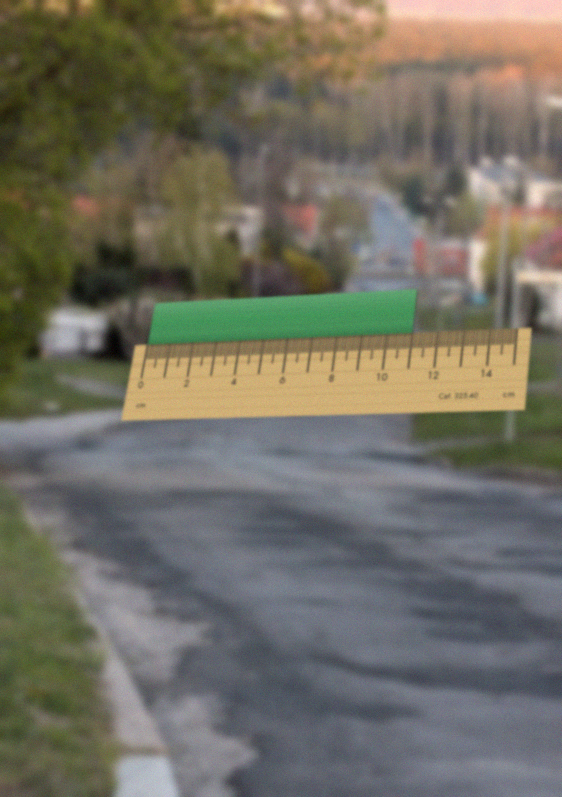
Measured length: 11 cm
